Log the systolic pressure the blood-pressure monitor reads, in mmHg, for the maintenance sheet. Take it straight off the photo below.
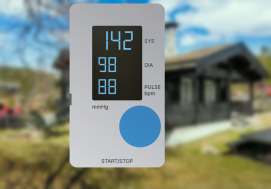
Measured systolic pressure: 142 mmHg
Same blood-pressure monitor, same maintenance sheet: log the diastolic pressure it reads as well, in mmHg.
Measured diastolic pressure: 98 mmHg
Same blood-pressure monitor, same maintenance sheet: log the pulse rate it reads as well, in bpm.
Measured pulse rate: 88 bpm
